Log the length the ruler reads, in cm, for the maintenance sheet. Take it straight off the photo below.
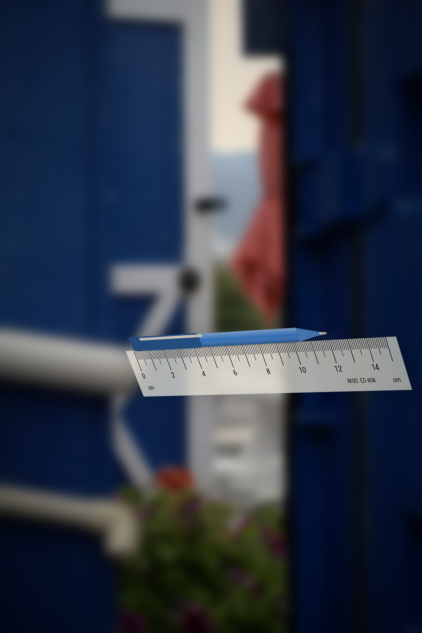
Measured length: 12 cm
